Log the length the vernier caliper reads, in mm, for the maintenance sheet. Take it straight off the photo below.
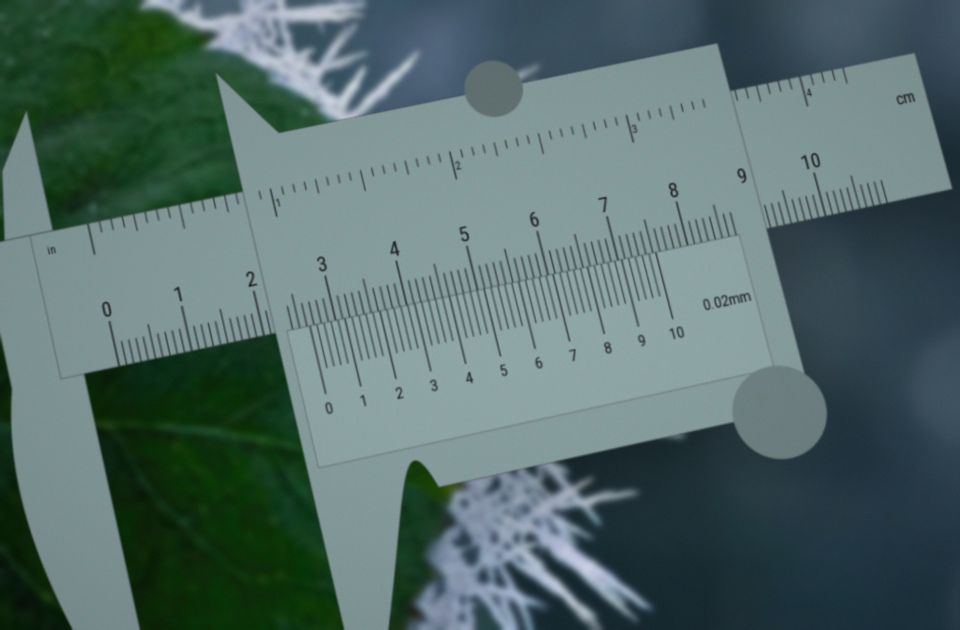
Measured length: 26.4 mm
